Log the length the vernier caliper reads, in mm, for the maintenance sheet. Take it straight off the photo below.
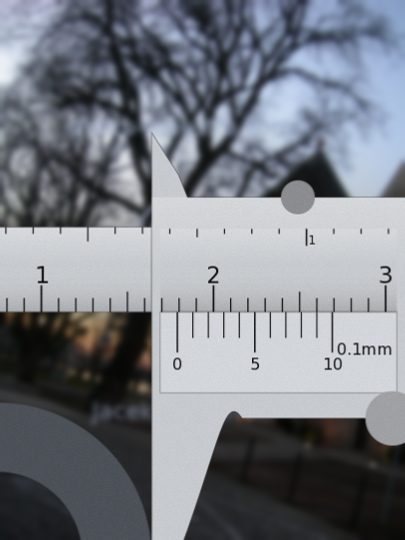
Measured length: 17.9 mm
